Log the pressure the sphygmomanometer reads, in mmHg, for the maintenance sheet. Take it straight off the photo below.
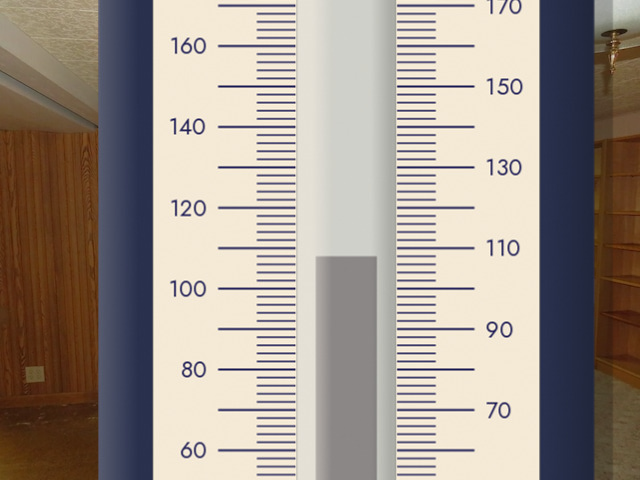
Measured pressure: 108 mmHg
